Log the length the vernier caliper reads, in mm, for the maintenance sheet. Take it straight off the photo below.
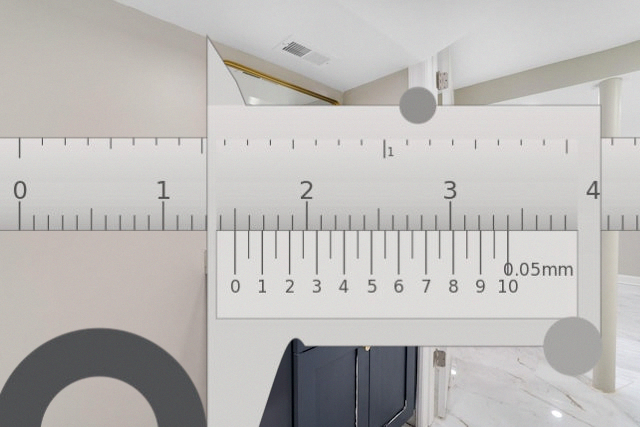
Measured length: 15.0 mm
